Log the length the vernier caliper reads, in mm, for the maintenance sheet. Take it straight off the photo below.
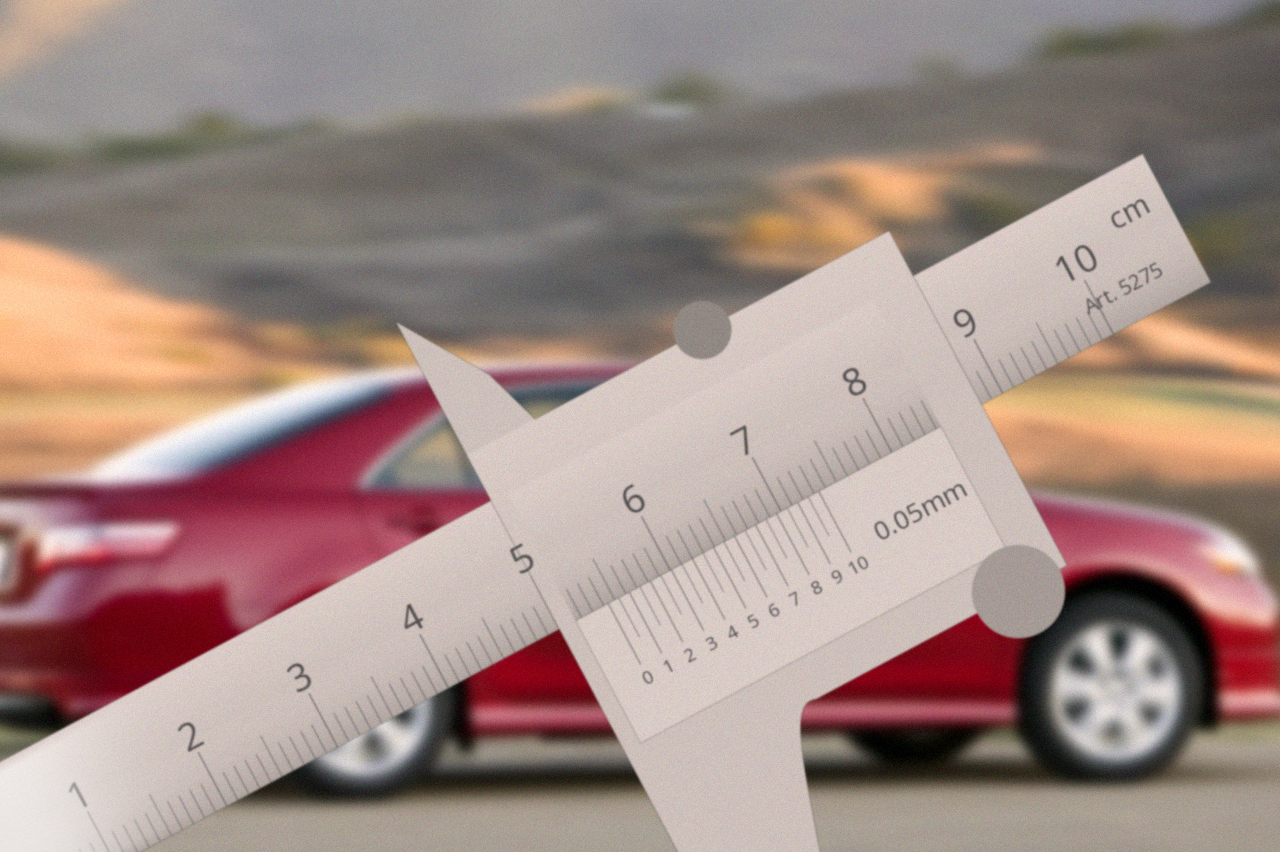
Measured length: 54.4 mm
